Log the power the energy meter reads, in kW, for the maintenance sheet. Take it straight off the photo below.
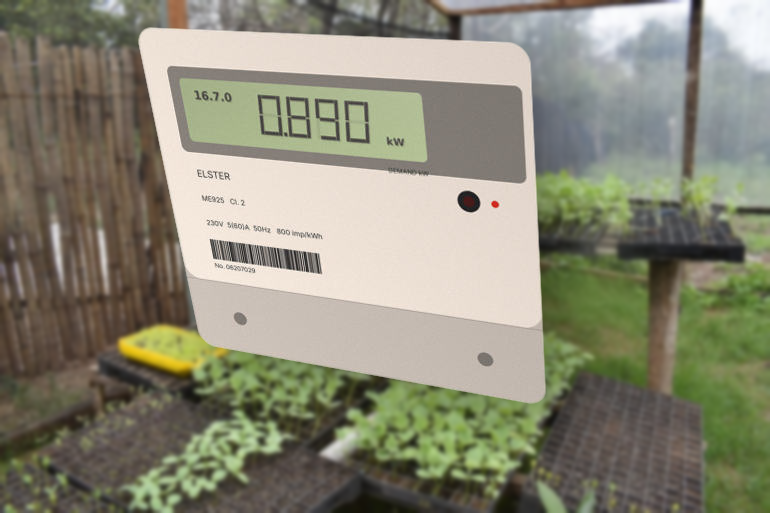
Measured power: 0.890 kW
